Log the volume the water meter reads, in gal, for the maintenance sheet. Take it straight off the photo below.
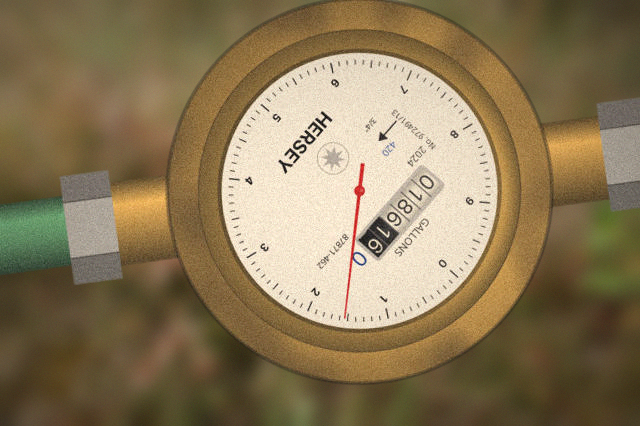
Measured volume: 186161.5 gal
